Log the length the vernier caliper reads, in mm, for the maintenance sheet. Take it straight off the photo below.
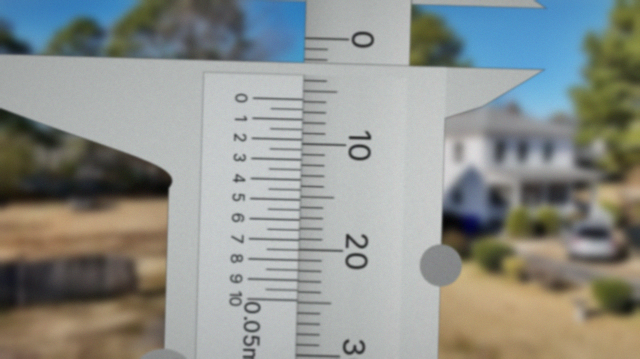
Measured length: 5.8 mm
